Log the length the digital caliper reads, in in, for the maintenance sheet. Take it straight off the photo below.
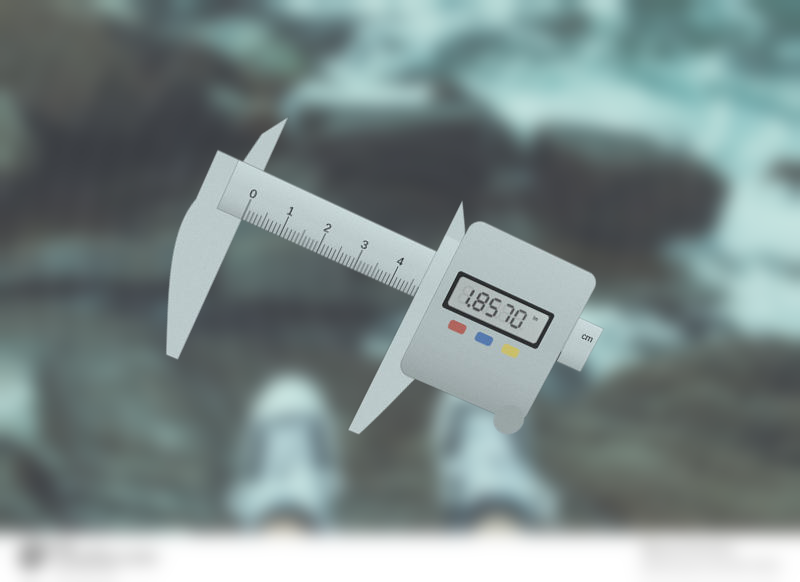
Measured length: 1.8570 in
